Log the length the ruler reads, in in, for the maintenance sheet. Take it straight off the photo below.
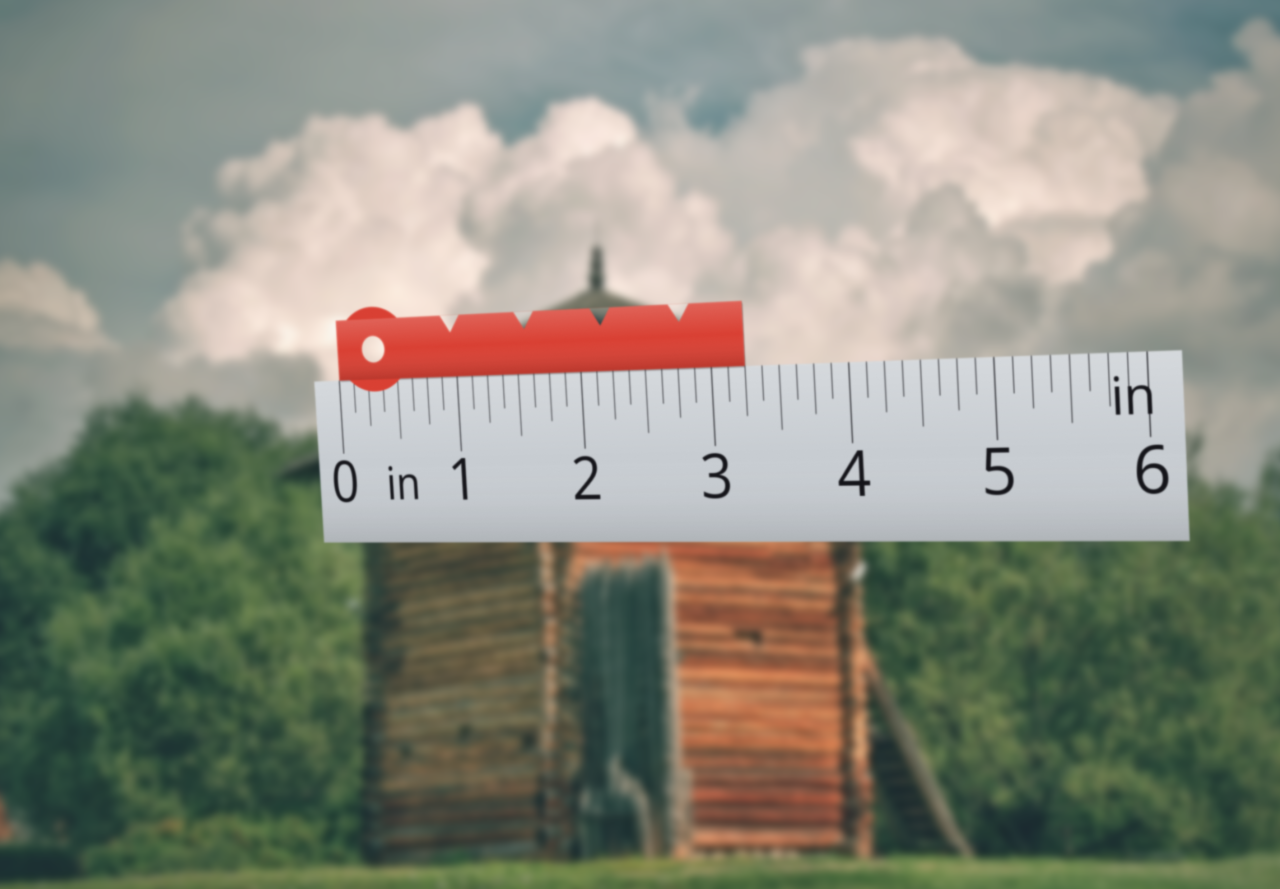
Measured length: 3.25 in
